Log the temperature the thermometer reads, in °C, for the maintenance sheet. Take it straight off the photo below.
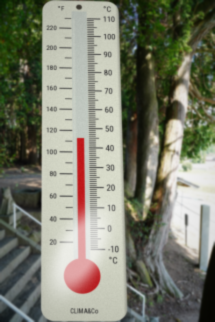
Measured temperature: 45 °C
